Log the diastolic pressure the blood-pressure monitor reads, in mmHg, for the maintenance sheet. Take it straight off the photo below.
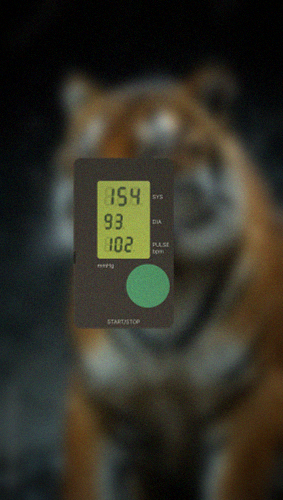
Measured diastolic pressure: 93 mmHg
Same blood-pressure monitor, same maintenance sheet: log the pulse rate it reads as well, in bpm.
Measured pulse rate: 102 bpm
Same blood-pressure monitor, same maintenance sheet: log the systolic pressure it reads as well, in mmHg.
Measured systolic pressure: 154 mmHg
